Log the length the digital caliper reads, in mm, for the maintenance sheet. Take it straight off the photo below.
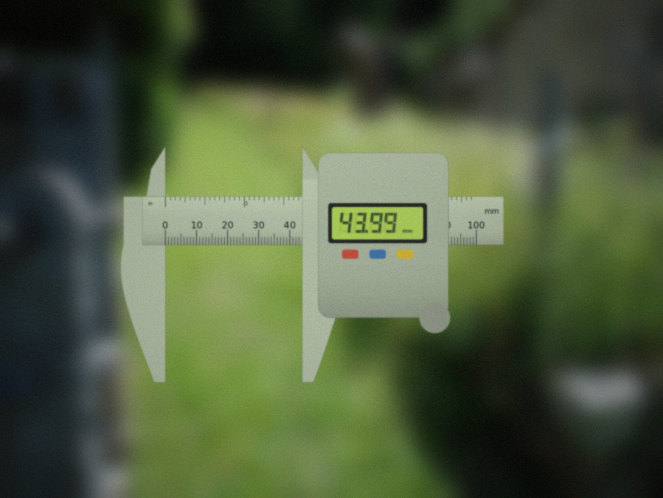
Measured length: 43.99 mm
